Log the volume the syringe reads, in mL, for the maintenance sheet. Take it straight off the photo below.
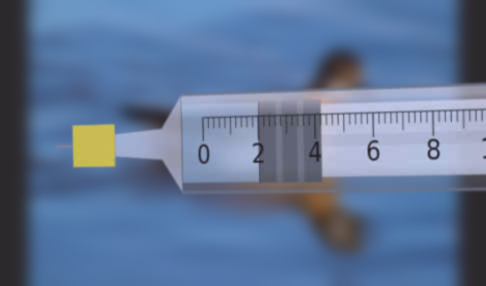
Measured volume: 2 mL
